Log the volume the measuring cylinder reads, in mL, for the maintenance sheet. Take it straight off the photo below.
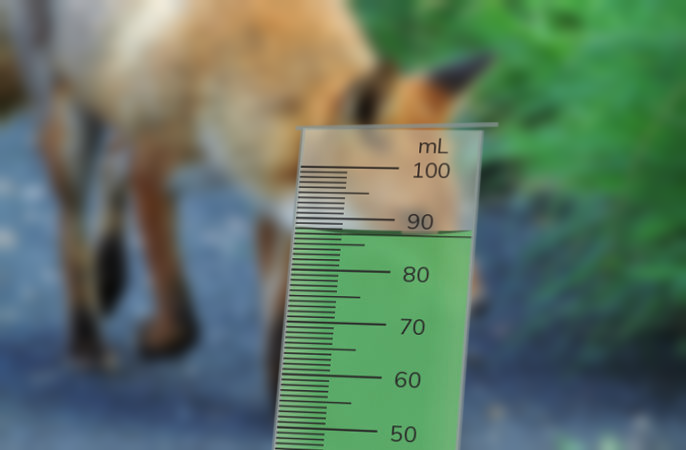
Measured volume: 87 mL
